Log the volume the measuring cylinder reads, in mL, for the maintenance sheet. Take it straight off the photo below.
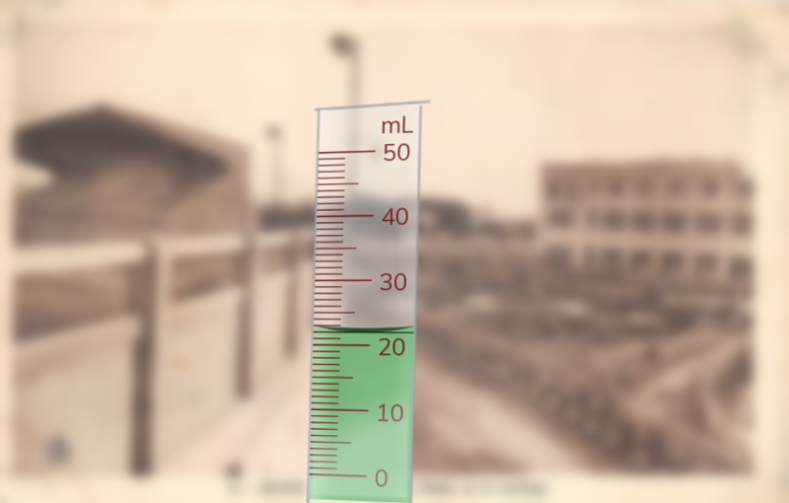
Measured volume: 22 mL
